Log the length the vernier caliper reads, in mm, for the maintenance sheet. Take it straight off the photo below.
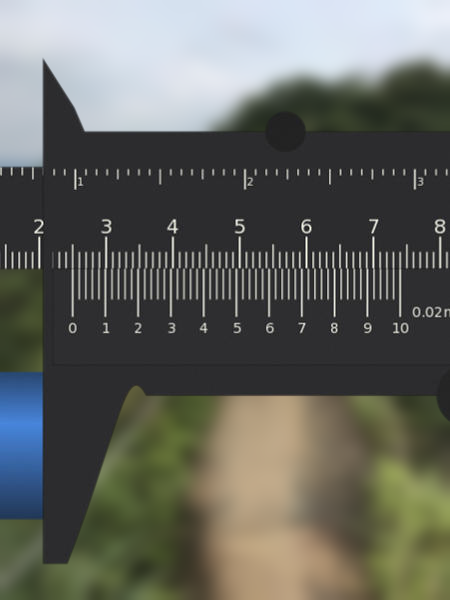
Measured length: 25.0 mm
